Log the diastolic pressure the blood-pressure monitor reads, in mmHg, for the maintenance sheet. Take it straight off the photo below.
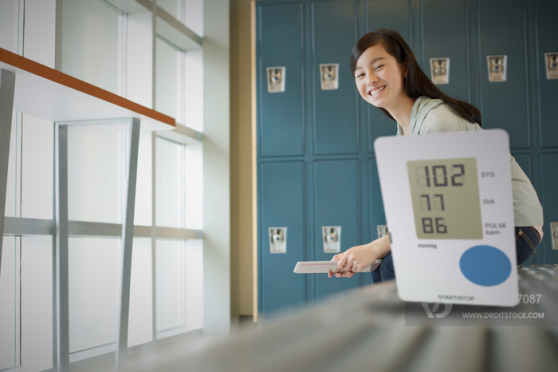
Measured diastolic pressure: 77 mmHg
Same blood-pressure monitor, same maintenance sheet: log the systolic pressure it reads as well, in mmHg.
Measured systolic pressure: 102 mmHg
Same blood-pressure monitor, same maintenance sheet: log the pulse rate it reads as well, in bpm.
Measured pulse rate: 86 bpm
